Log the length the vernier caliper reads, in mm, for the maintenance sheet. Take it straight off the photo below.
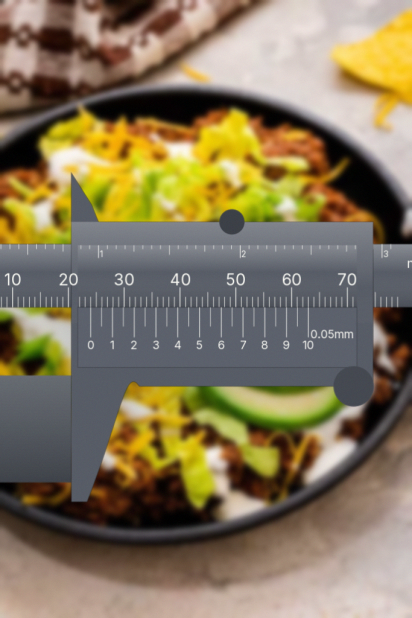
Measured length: 24.0 mm
